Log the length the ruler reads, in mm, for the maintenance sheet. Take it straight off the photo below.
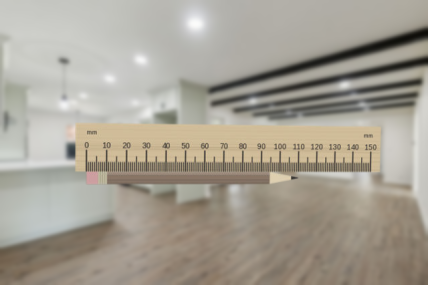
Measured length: 110 mm
